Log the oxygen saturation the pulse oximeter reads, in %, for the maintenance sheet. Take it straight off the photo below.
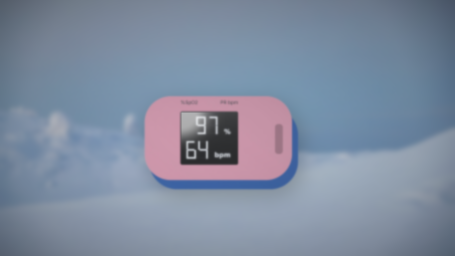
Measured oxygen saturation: 97 %
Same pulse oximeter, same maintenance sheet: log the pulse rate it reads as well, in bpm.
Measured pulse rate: 64 bpm
